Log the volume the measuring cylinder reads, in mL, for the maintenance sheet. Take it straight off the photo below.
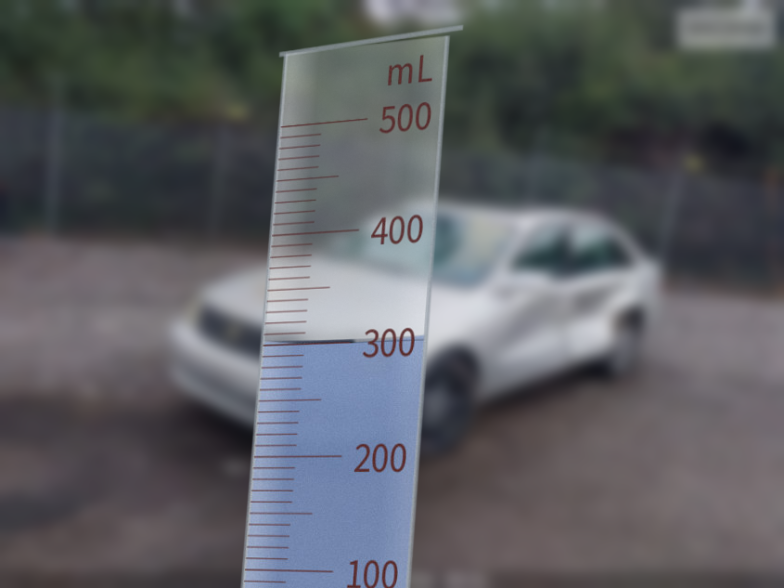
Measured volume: 300 mL
